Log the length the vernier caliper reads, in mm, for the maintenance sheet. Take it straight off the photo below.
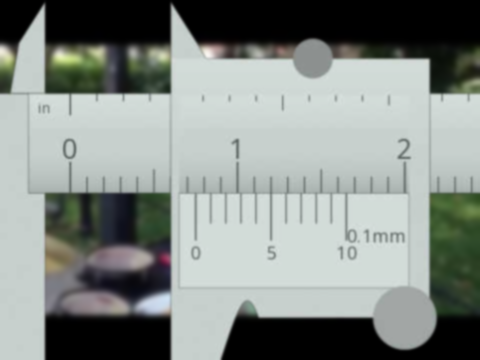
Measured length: 7.5 mm
